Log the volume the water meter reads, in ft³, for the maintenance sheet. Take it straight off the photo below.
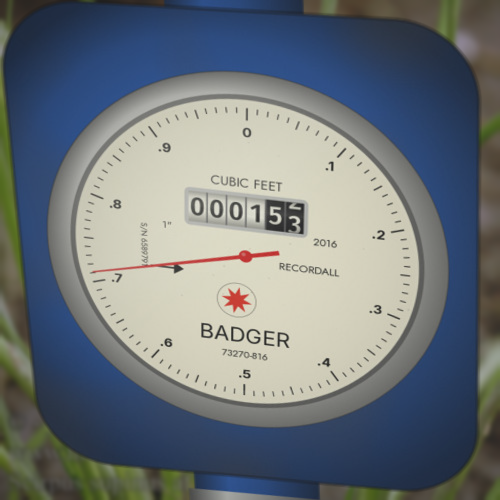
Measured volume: 152.71 ft³
